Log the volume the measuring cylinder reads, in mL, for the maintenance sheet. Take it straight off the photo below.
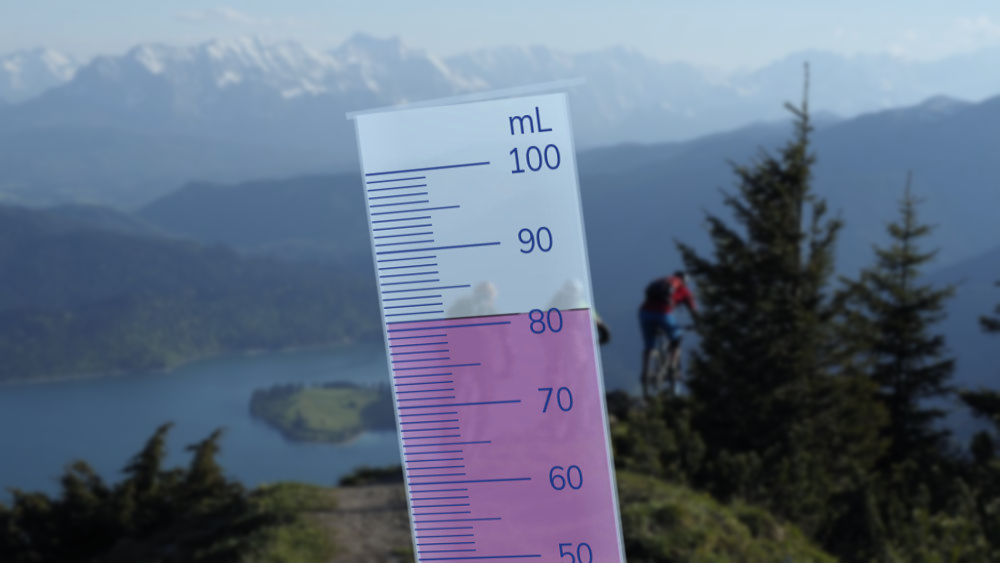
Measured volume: 81 mL
